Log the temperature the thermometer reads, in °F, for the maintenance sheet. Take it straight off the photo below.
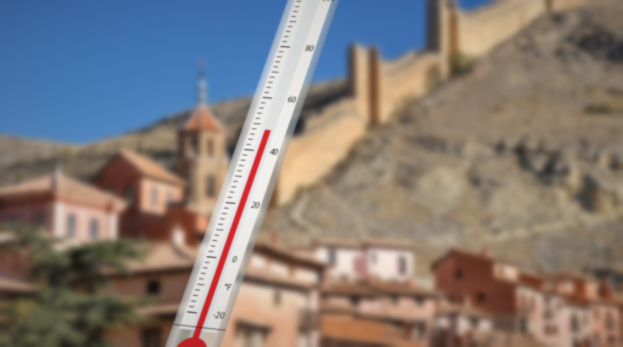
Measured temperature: 48 °F
